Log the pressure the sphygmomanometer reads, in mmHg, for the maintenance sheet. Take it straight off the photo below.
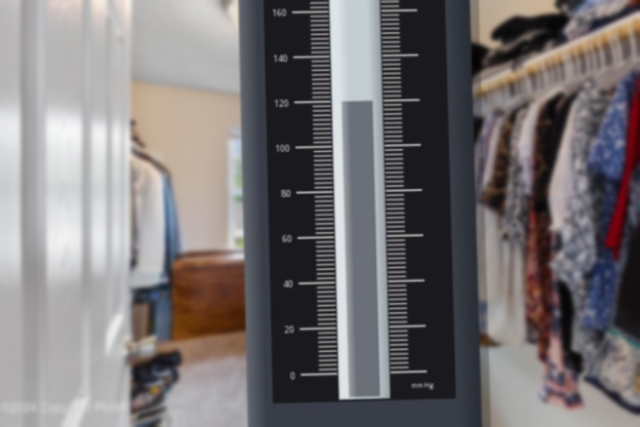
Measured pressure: 120 mmHg
